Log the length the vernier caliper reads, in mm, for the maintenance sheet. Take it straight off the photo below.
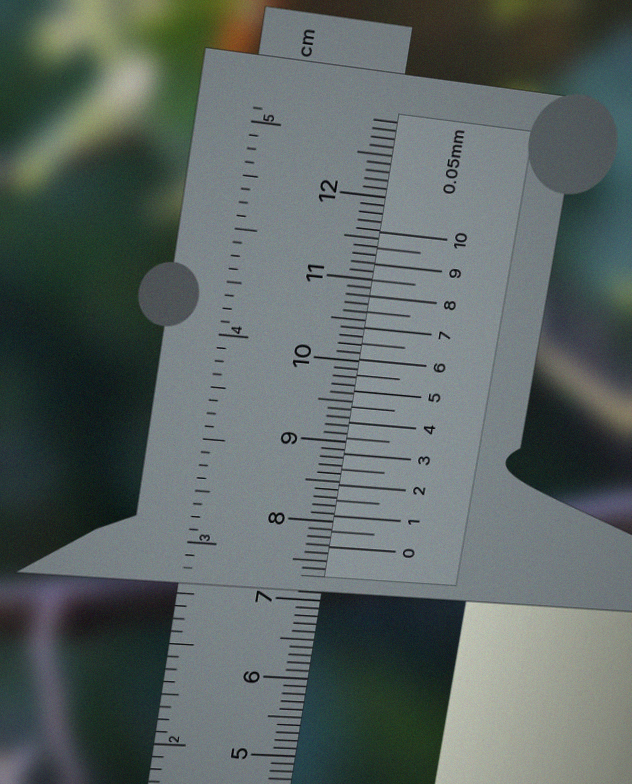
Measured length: 76.8 mm
